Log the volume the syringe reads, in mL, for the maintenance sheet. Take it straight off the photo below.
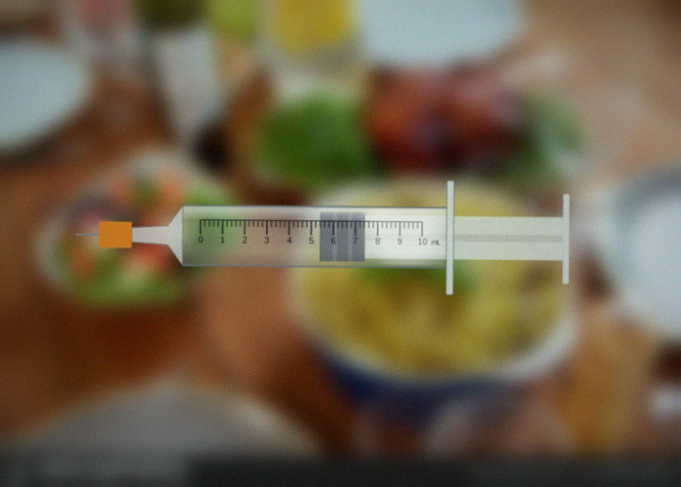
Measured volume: 5.4 mL
